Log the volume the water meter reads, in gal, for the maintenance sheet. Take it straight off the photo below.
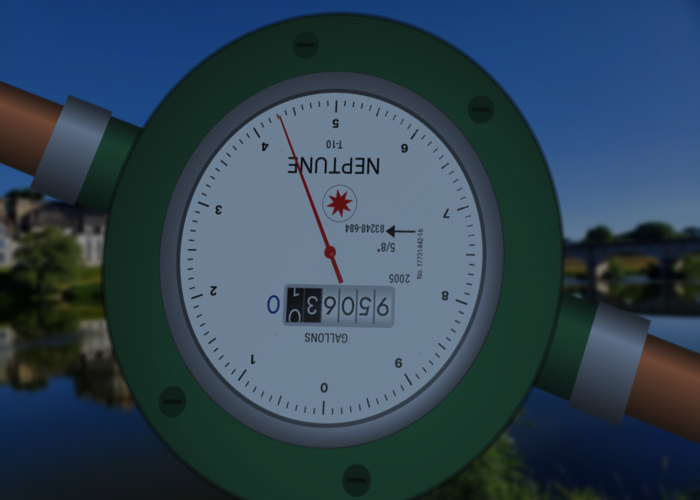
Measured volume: 9506304.3 gal
